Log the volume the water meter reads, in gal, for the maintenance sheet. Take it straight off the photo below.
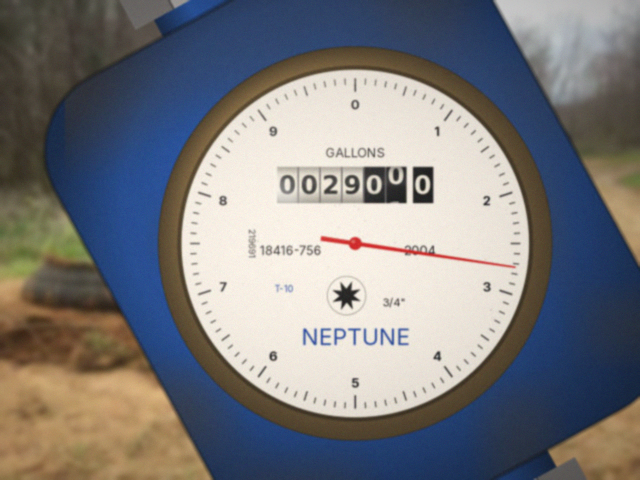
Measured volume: 29002.7 gal
